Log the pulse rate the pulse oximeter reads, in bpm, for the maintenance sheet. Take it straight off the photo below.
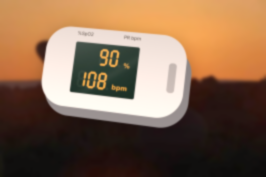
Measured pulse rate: 108 bpm
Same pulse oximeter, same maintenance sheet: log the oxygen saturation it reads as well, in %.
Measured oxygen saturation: 90 %
